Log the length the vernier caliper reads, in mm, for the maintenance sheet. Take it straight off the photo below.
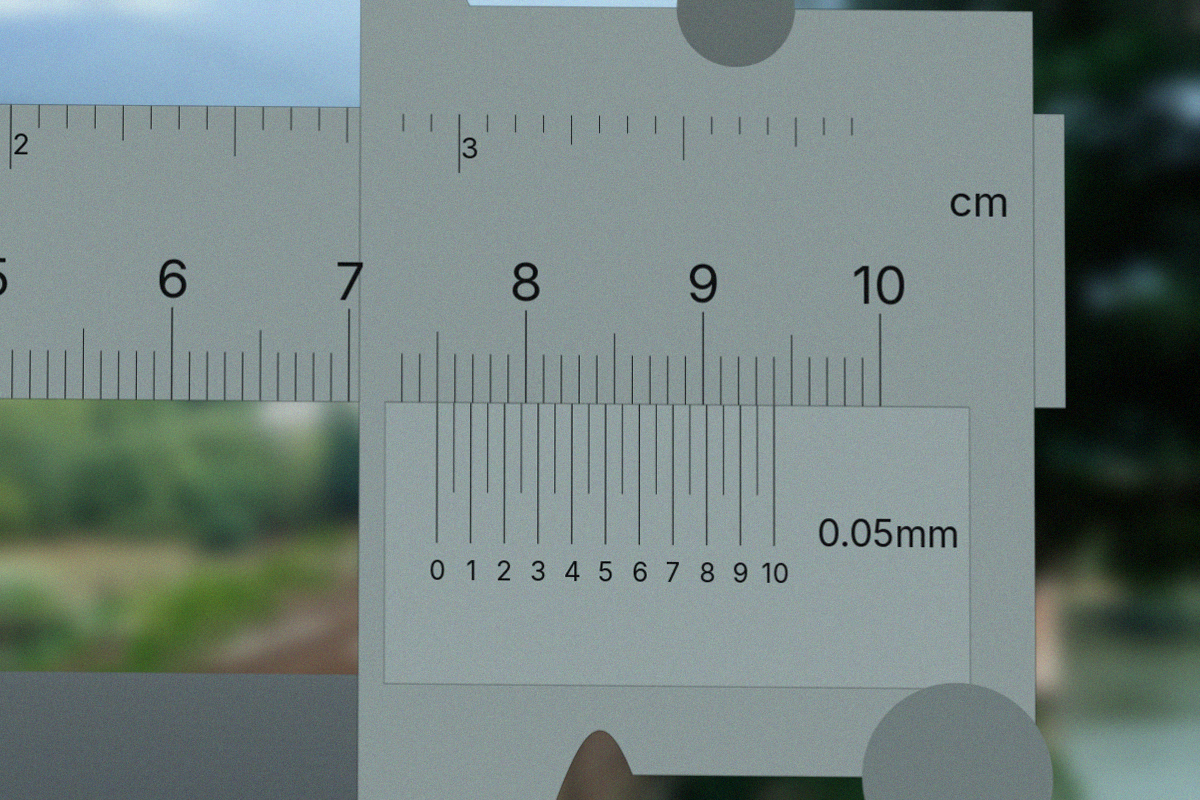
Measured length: 75.0 mm
